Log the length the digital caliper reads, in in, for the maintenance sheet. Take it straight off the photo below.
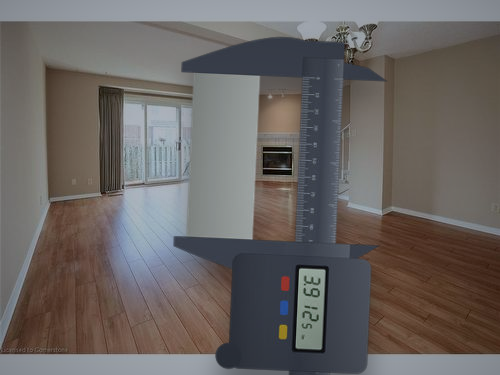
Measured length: 3.9125 in
